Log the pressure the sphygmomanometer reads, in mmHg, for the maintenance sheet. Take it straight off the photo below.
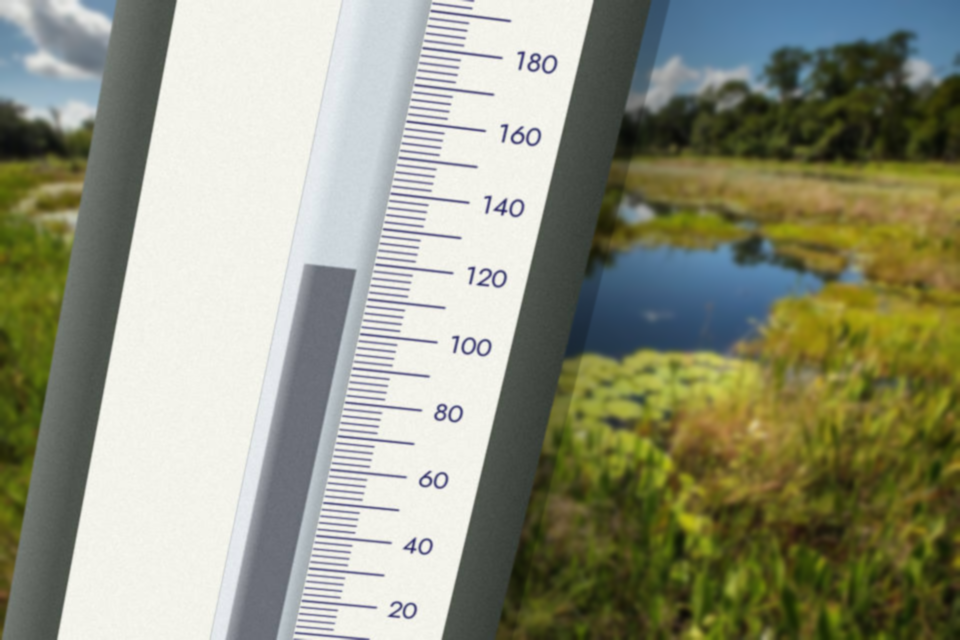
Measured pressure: 118 mmHg
